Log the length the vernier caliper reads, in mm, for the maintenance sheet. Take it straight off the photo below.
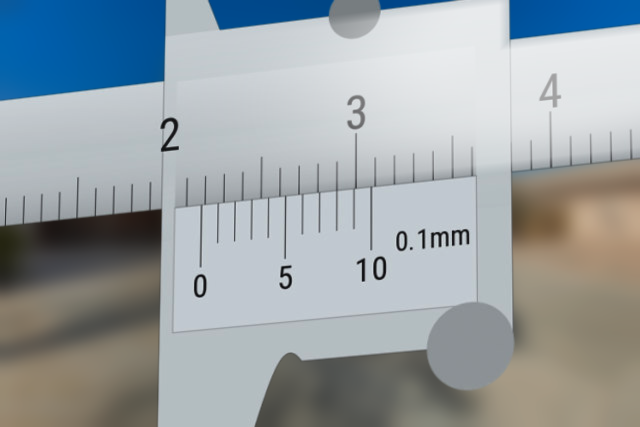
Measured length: 21.8 mm
